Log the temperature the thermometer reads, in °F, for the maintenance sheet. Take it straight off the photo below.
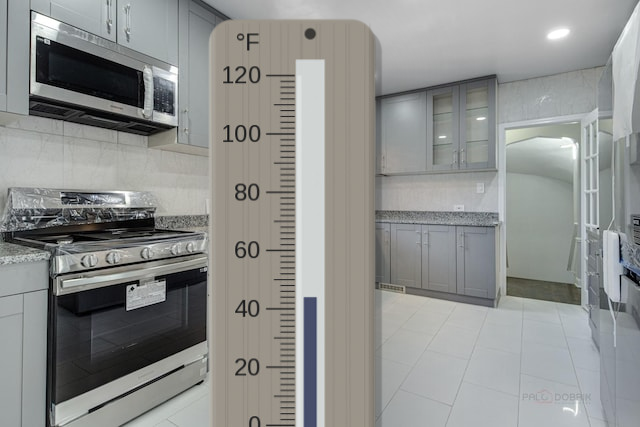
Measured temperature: 44 °F
